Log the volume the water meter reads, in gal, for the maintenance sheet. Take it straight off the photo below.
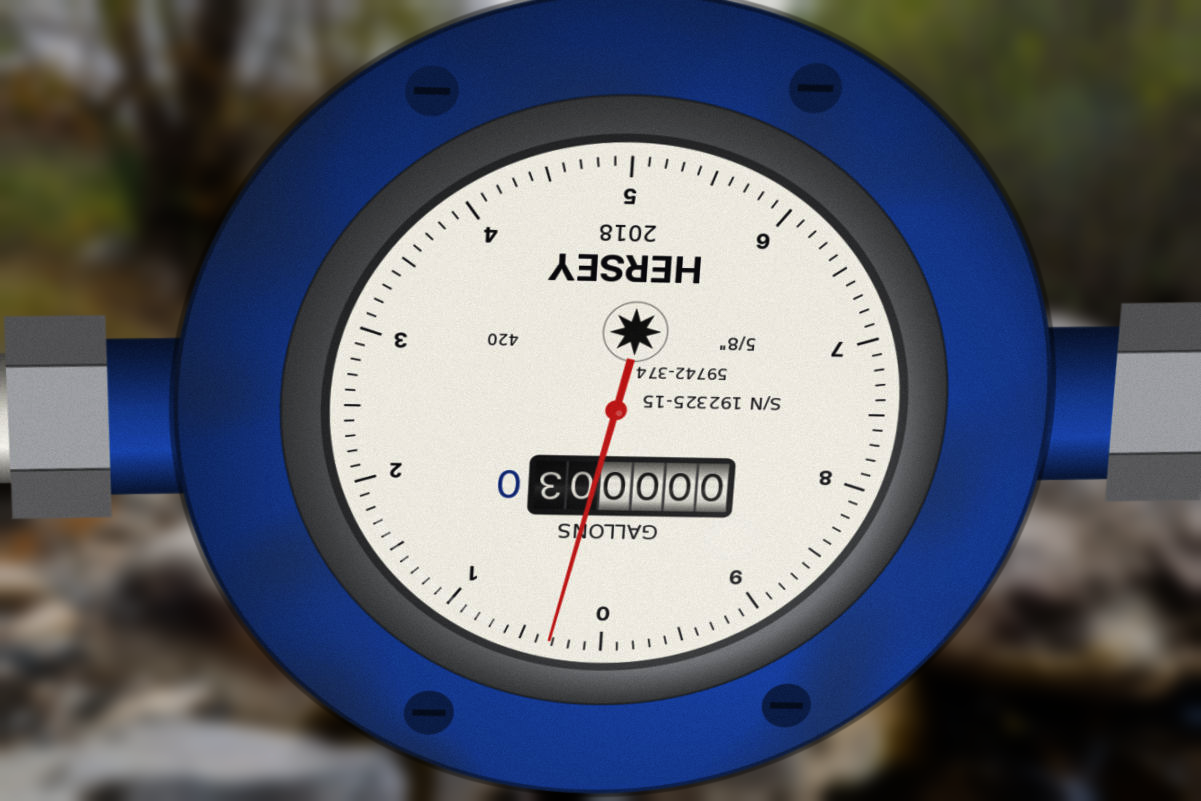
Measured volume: 30.3 gal
